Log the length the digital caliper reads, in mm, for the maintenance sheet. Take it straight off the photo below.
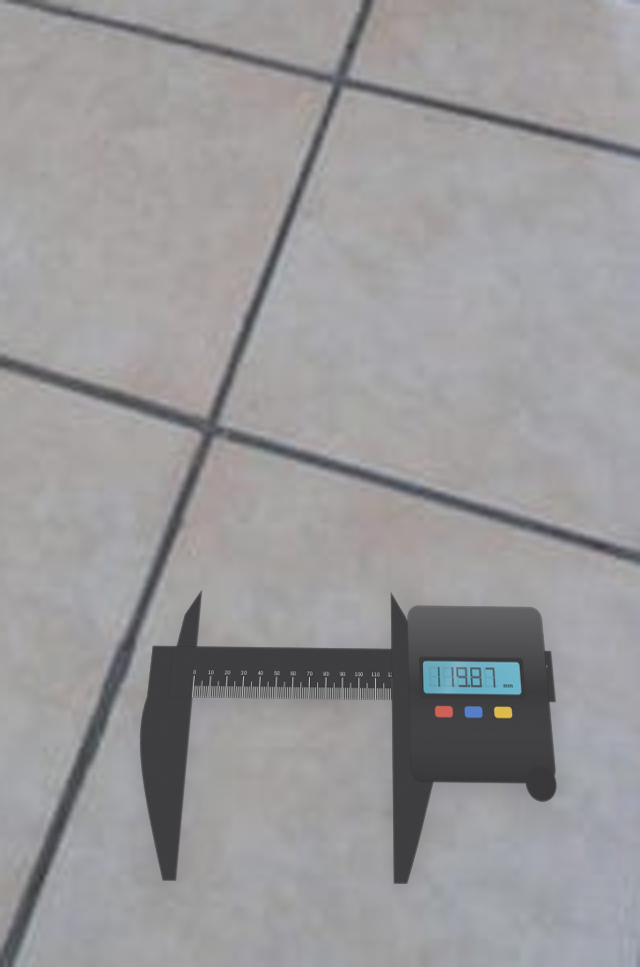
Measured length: 119.87 mm
